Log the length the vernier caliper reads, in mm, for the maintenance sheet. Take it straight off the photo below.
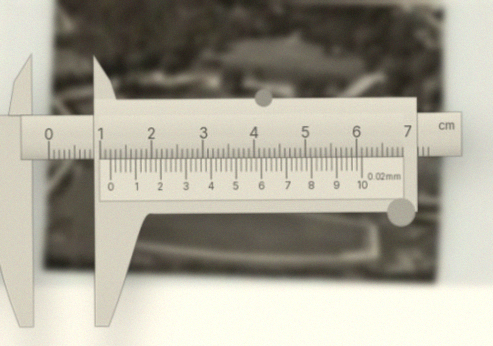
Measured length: 12.0 mm
